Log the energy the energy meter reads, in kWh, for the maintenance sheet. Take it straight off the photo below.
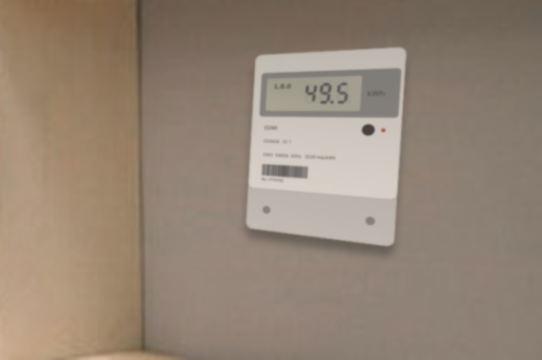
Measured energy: 49.5 kWh
